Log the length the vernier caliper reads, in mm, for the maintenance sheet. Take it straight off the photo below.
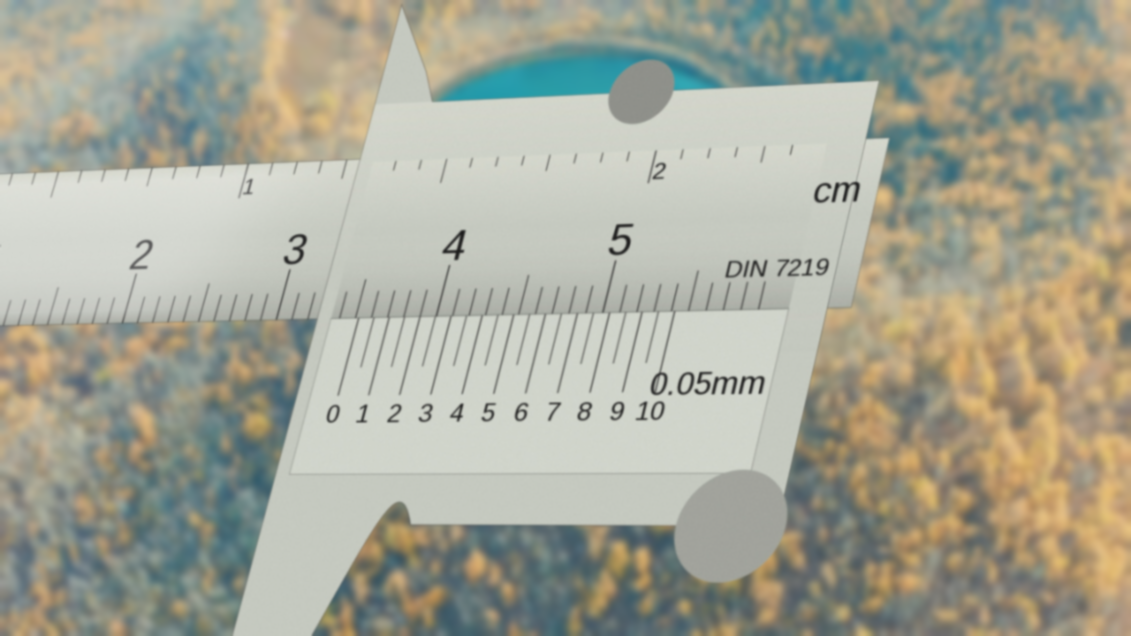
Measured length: 35.2 mm
